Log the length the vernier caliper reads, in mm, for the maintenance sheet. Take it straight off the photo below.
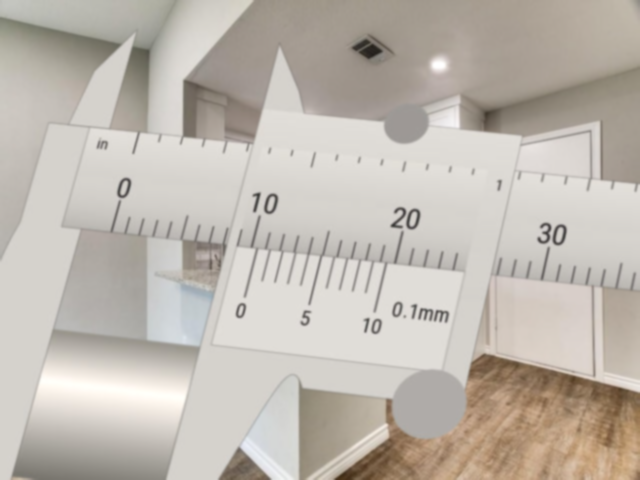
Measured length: 10.4 mm
